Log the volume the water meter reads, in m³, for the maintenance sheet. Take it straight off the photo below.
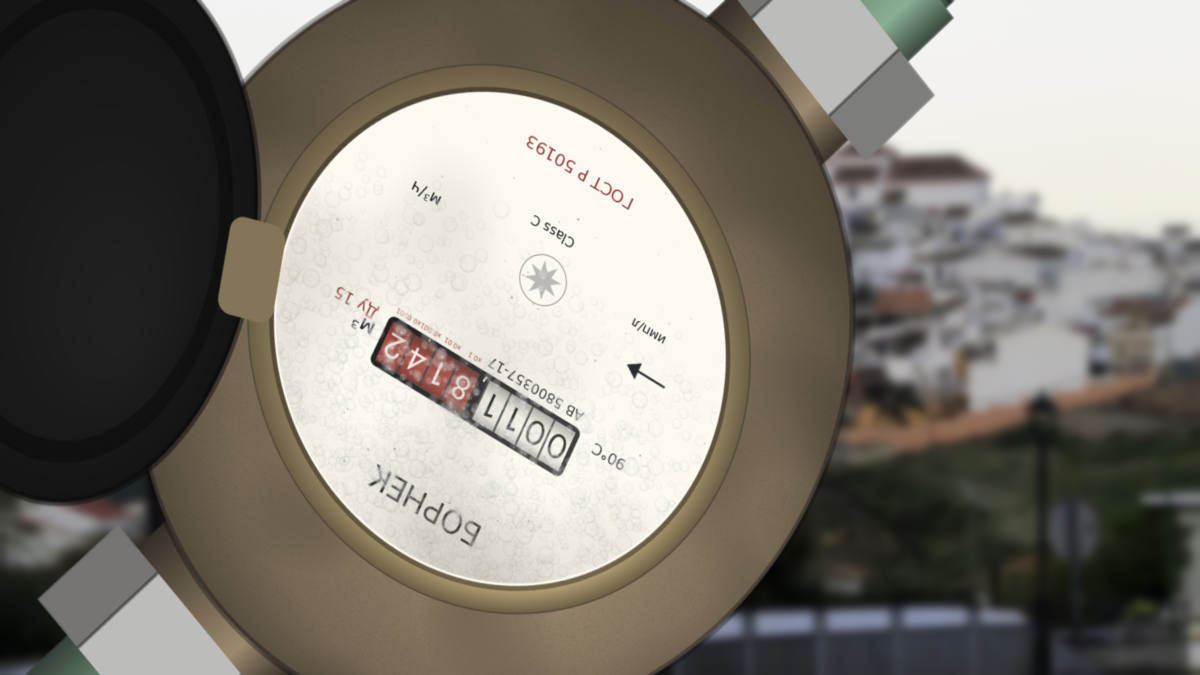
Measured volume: 11.8142 m³
